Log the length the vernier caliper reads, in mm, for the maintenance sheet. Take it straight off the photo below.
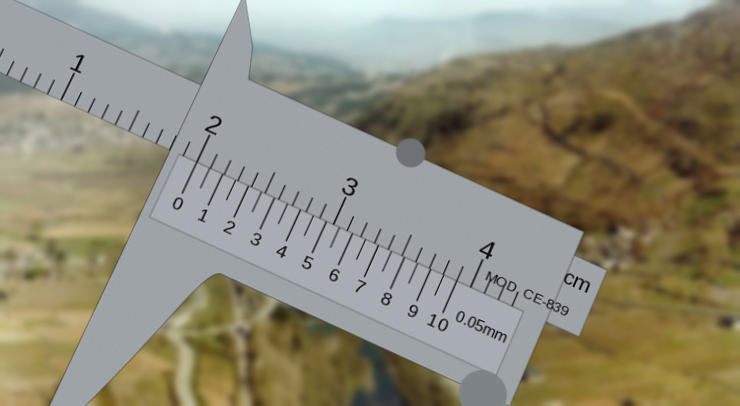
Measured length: 20.0 mm
